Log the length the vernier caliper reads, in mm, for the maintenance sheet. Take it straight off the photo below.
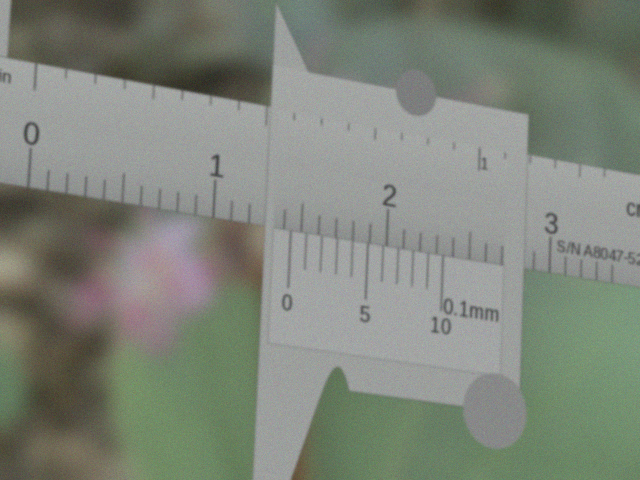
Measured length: 14.4 mm
